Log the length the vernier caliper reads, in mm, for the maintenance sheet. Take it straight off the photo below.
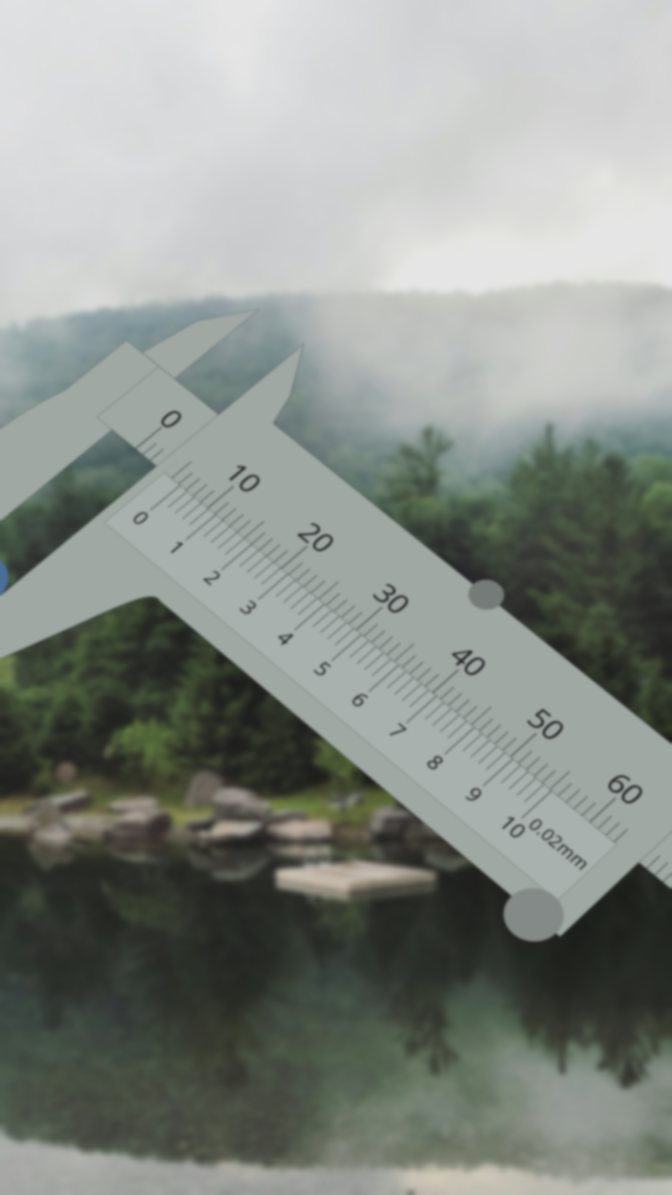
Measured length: 6.2 mm
